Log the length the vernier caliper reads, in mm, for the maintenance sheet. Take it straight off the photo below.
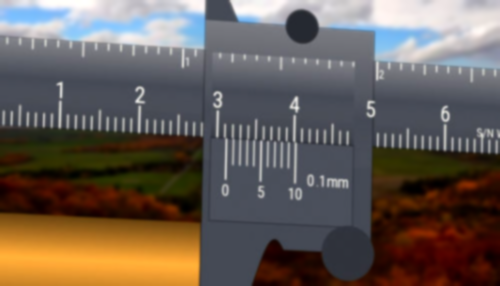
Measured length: 31.2 mm
